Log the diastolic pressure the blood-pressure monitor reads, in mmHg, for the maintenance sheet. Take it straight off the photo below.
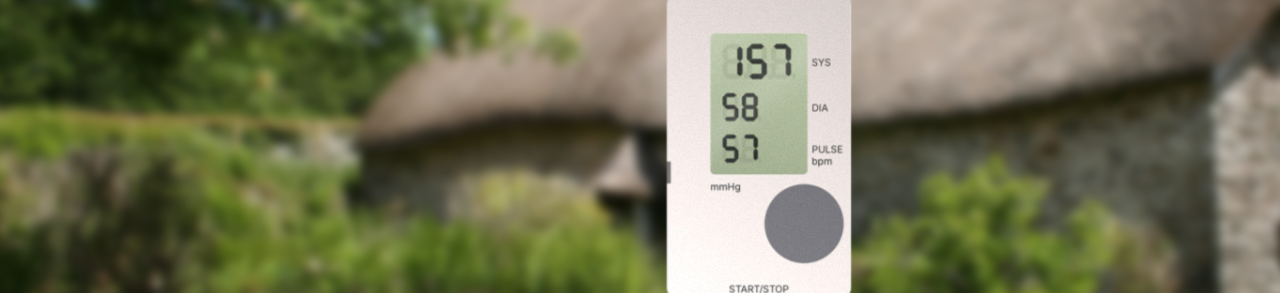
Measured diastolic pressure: 58 mmHg
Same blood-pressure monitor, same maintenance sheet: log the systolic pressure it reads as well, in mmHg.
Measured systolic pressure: 157 mmHg
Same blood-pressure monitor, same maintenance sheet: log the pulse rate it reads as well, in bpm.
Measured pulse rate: 57 bpm
